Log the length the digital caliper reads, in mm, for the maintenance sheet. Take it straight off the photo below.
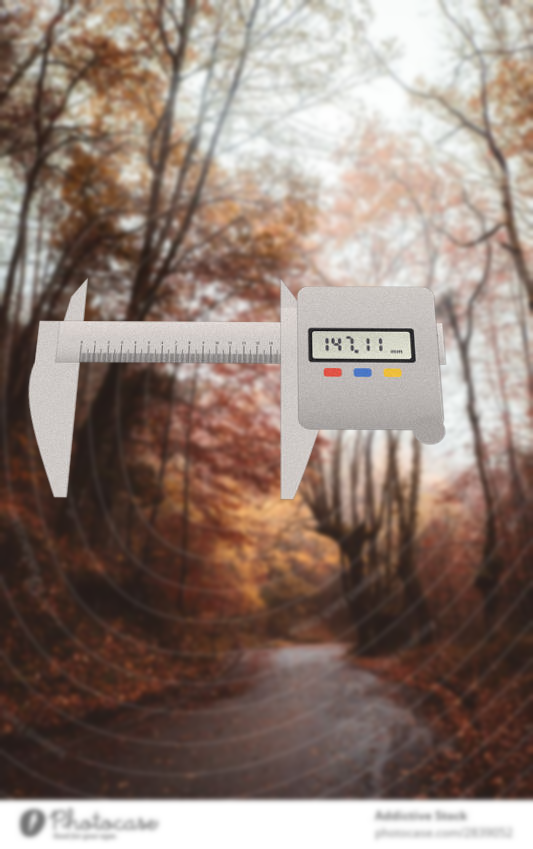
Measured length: 147.11 mm
